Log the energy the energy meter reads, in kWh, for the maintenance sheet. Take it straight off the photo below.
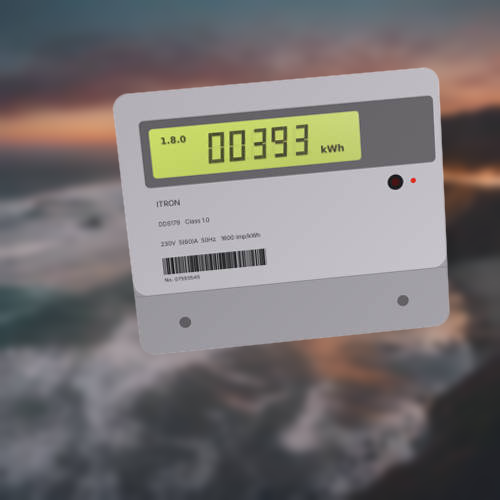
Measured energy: 393 kWh
